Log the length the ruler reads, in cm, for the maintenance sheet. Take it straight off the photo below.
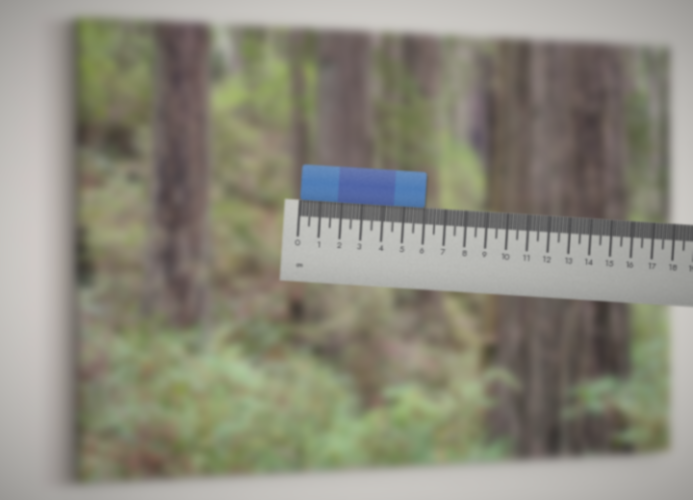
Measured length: 6 cm
